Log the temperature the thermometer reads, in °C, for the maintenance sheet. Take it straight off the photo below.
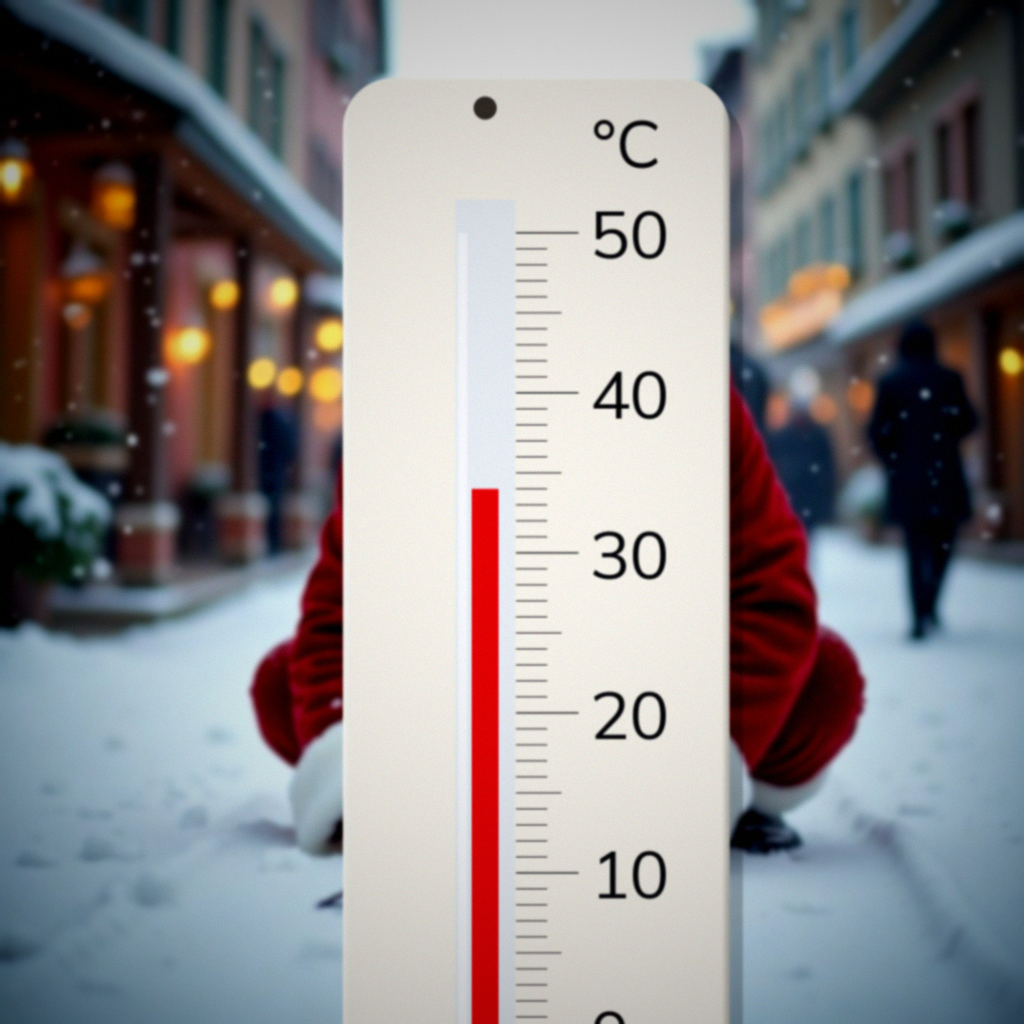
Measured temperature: 34 °C
